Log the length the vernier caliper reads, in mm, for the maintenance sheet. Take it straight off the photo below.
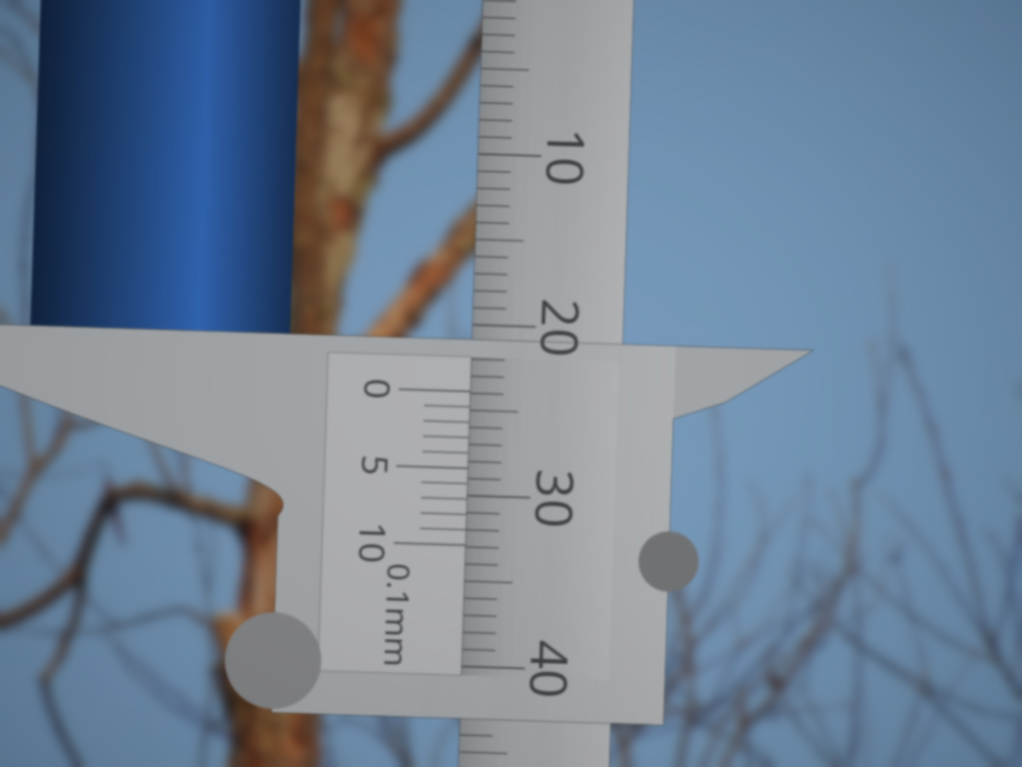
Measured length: 23.9 mm
